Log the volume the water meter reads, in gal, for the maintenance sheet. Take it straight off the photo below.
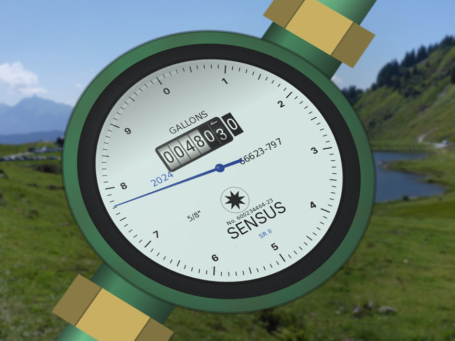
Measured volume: 48027.7 gal
